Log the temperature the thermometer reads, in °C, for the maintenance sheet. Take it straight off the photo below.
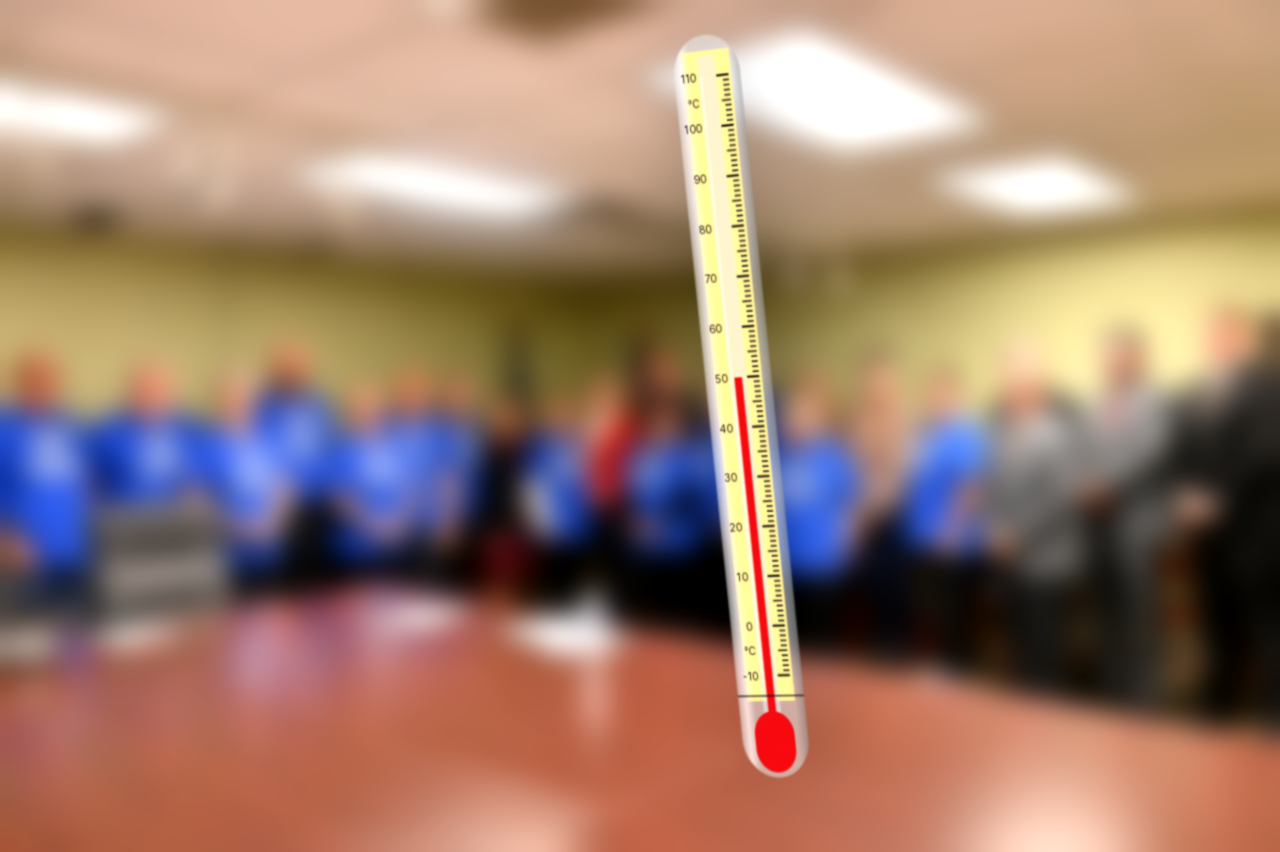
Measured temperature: 50 °C
